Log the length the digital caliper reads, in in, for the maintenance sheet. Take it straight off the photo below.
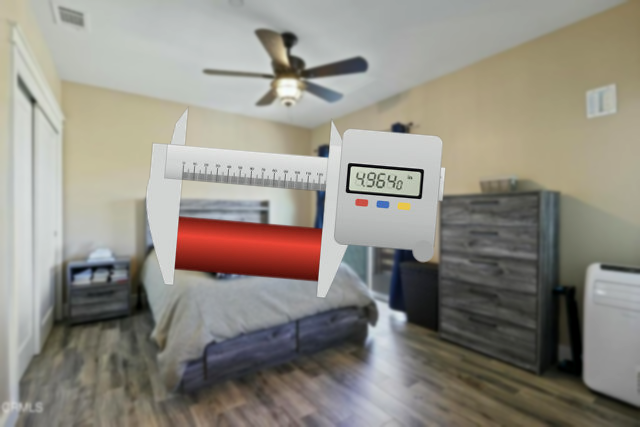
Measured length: 4.9640 in
